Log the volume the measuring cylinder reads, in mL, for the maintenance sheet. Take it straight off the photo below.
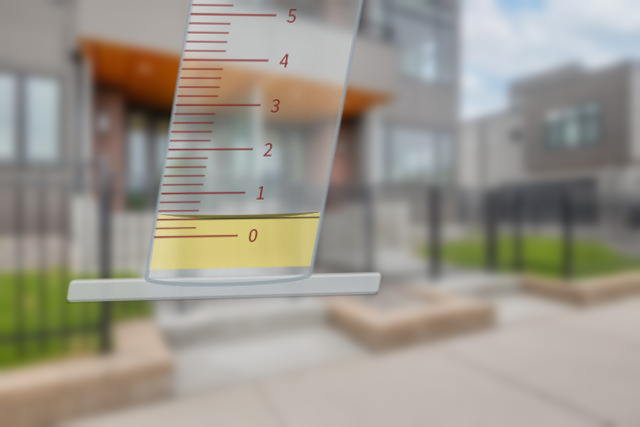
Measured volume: 0.4 mL
